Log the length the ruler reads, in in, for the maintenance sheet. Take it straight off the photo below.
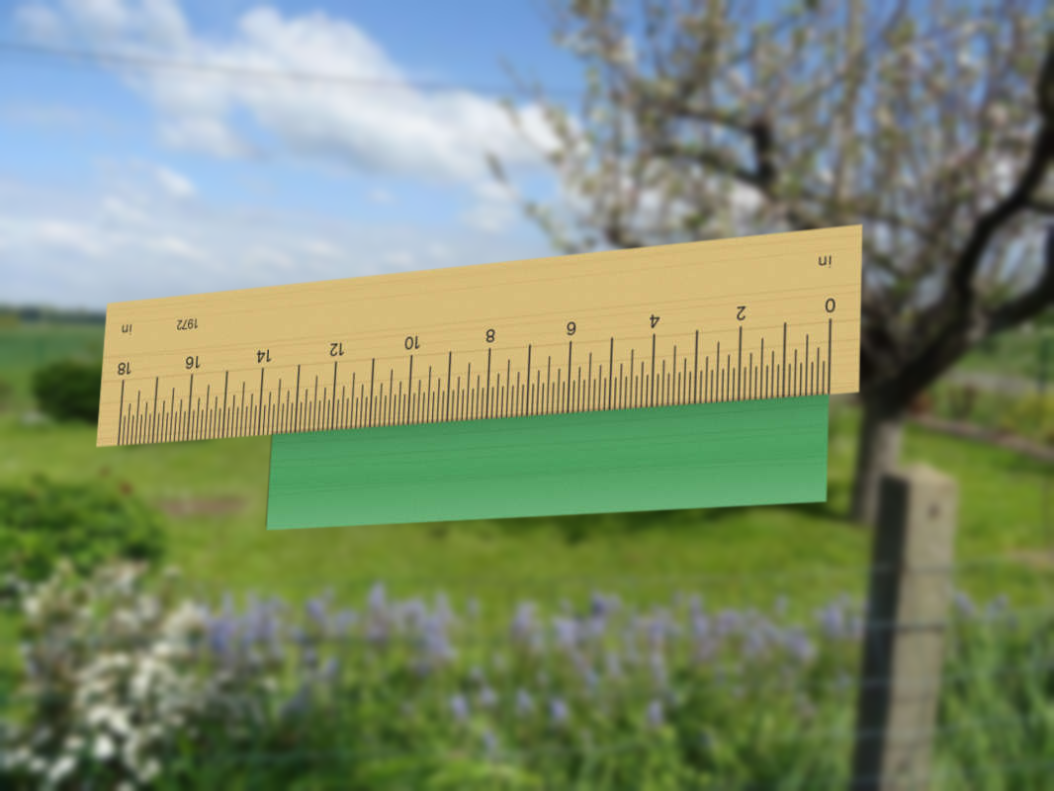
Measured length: 13.625 in
